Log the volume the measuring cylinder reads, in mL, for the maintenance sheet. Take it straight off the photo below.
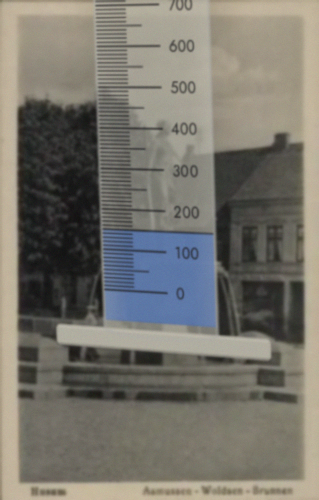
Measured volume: 150 mL
